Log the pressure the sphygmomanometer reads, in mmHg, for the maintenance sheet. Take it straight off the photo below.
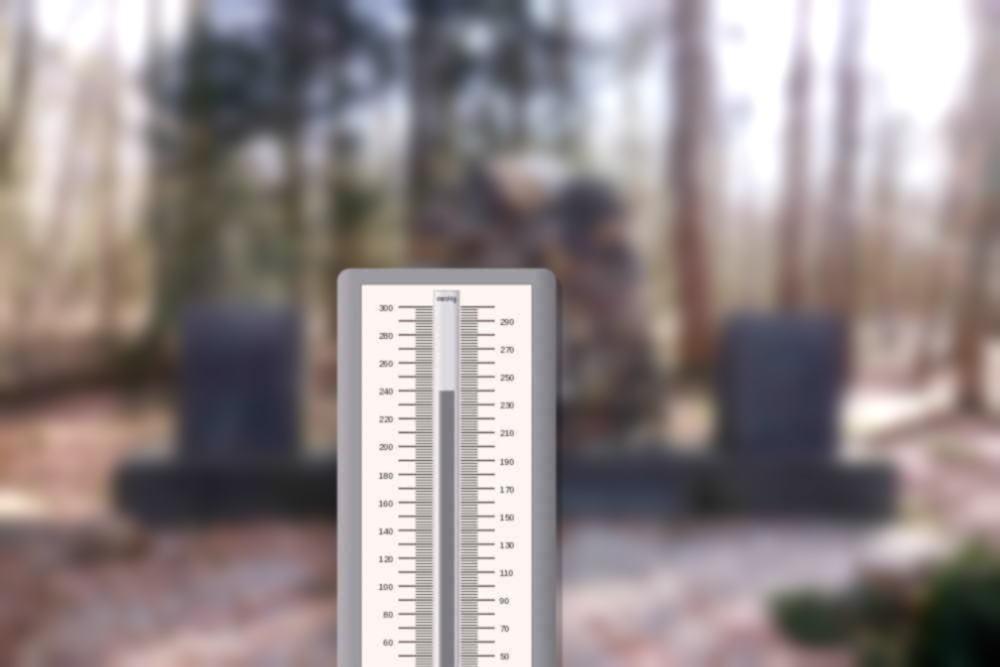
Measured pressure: 240 mmHg
